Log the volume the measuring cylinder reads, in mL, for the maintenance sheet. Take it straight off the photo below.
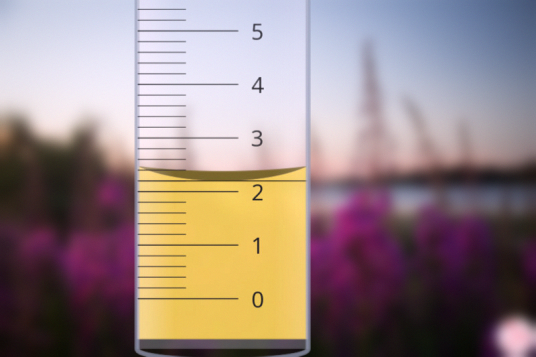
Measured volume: 2.2 mL
